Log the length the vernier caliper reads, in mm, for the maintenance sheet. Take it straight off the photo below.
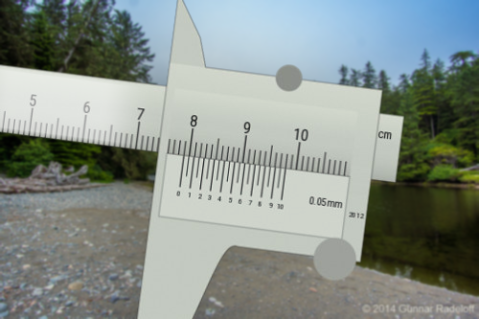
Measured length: 79.0 mm
